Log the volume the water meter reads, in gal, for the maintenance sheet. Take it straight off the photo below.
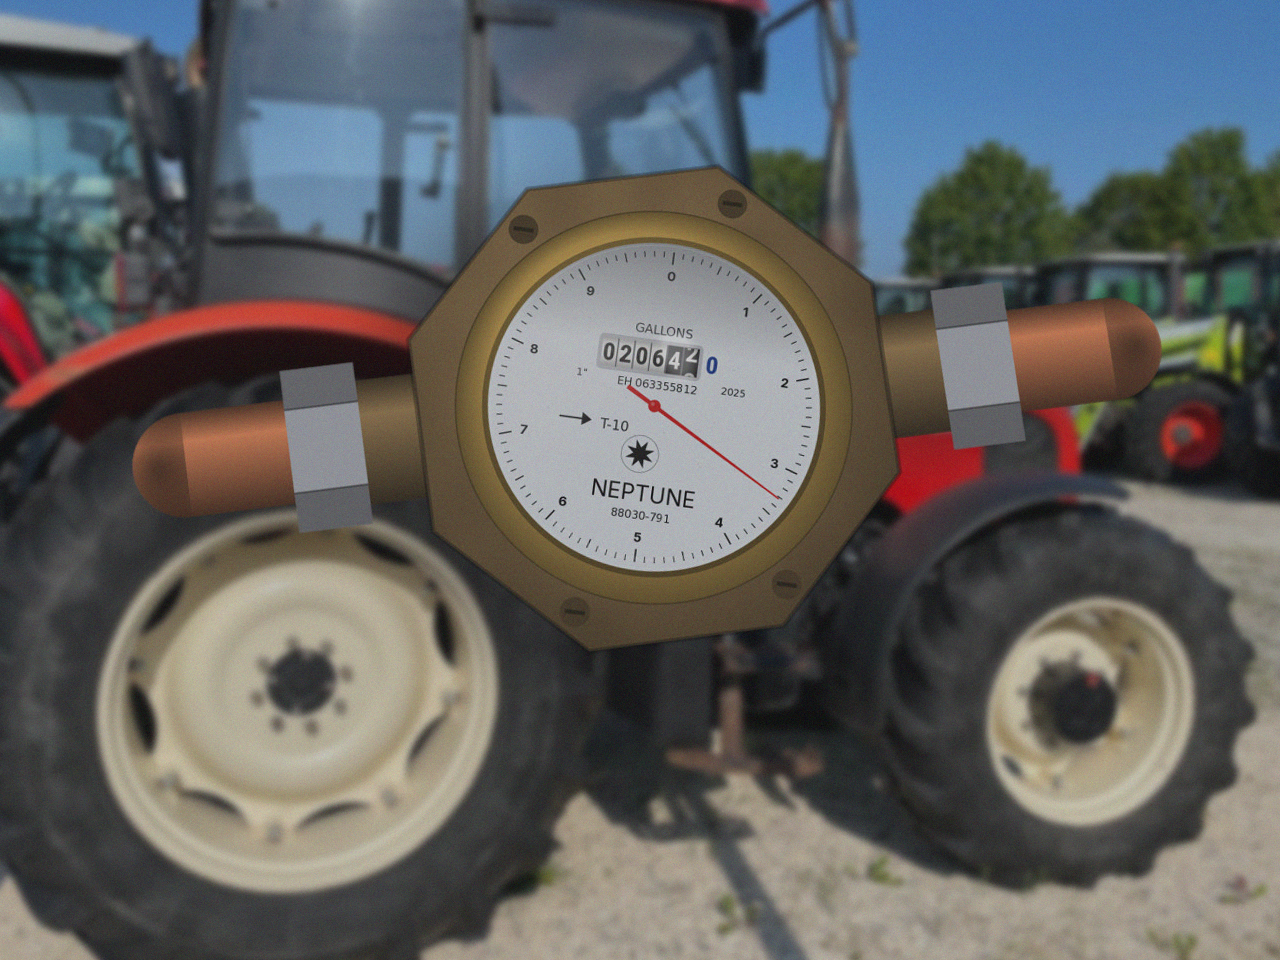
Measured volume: 206423.3 gal
